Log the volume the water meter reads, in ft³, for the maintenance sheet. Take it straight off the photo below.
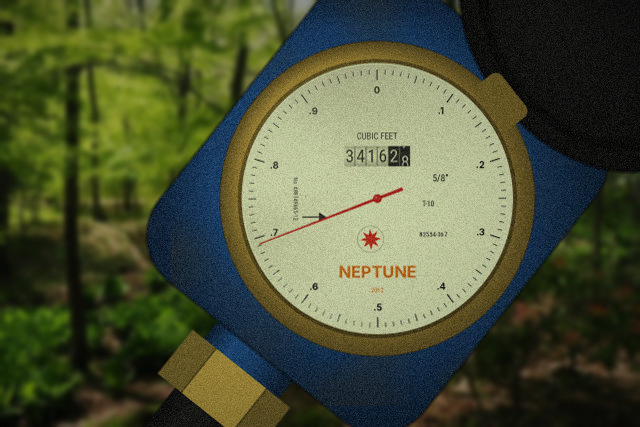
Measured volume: 341627.69 ft³
